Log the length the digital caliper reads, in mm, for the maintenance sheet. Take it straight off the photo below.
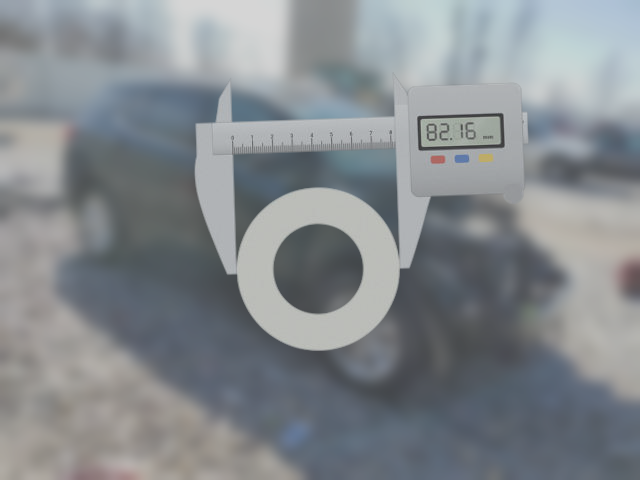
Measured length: 82.16 mm
